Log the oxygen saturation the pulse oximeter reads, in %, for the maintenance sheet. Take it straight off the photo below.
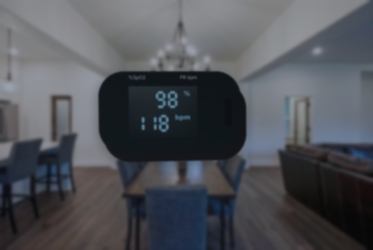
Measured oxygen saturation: 98 %
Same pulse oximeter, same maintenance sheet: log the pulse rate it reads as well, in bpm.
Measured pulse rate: 118 bpm
